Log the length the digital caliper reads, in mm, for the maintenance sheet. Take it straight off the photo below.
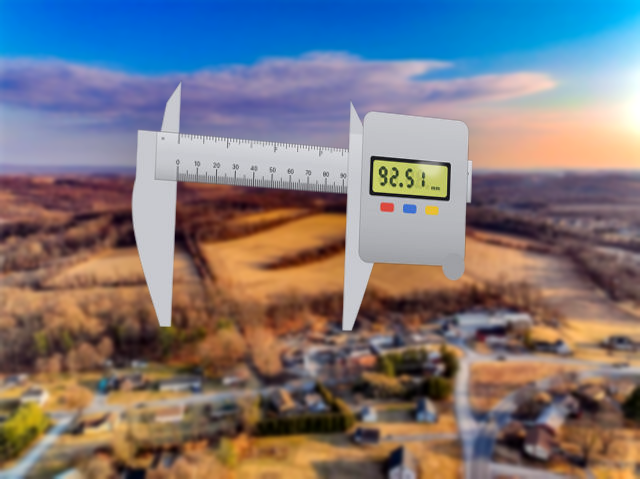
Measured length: 92.51 mm
